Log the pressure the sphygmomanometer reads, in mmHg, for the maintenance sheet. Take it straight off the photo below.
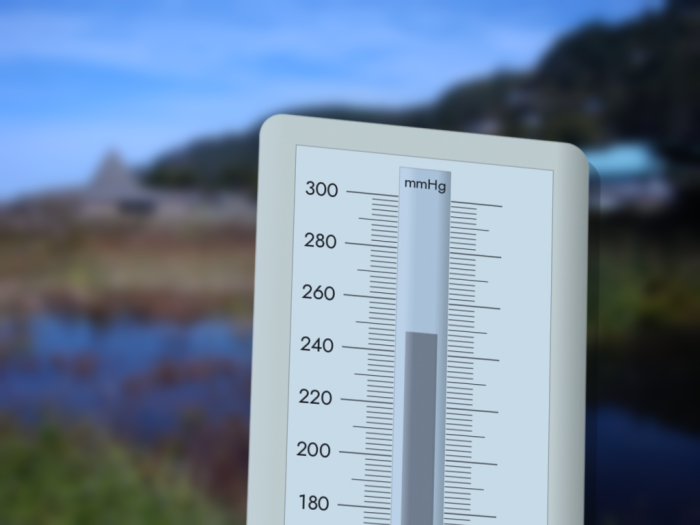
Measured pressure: 248 mmHg
